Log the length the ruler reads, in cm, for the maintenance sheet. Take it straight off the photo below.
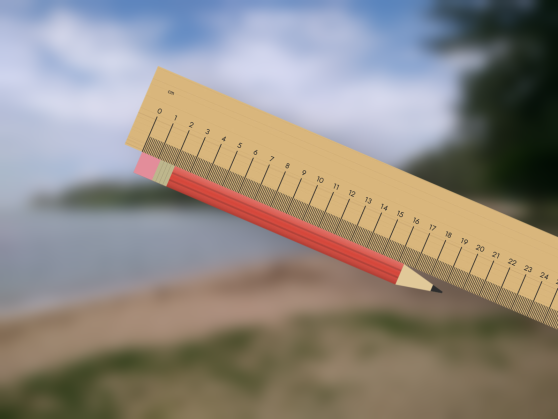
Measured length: 19 cm
